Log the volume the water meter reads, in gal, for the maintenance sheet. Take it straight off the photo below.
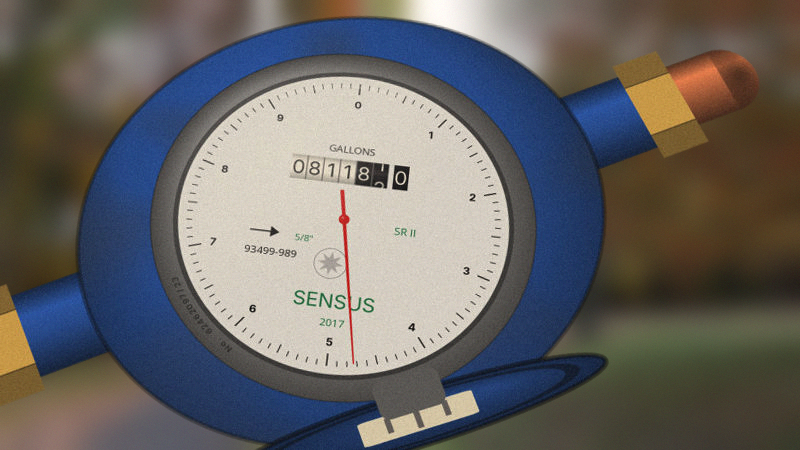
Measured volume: 811814.7 gal
